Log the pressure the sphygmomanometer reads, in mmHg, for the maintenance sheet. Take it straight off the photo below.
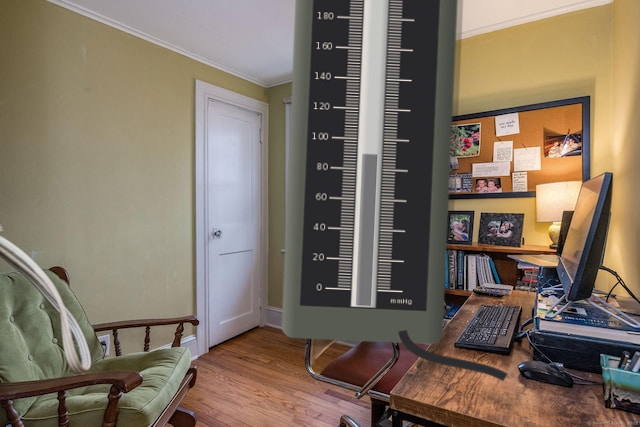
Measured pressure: 90 mmHg
